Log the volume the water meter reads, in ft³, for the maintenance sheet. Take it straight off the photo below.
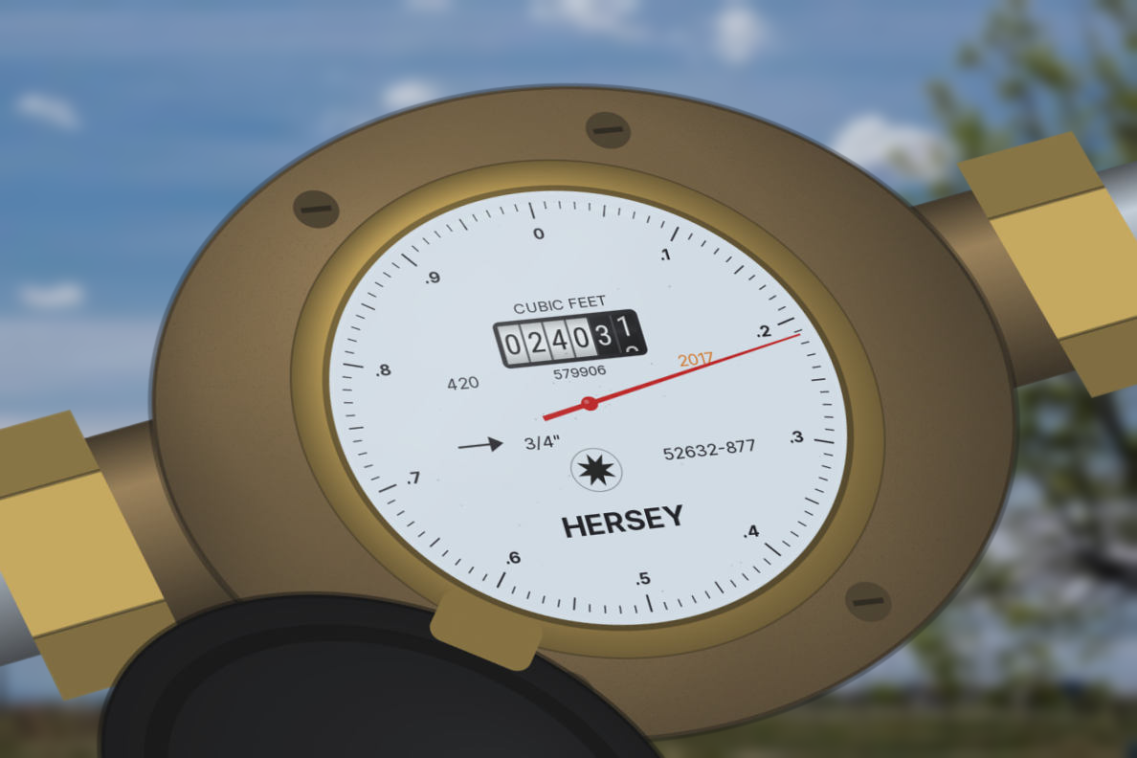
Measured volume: 24031.21 ft³
